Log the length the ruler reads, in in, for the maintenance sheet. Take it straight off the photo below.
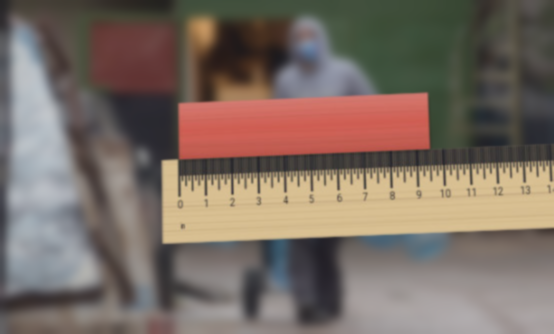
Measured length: 9.5 in
